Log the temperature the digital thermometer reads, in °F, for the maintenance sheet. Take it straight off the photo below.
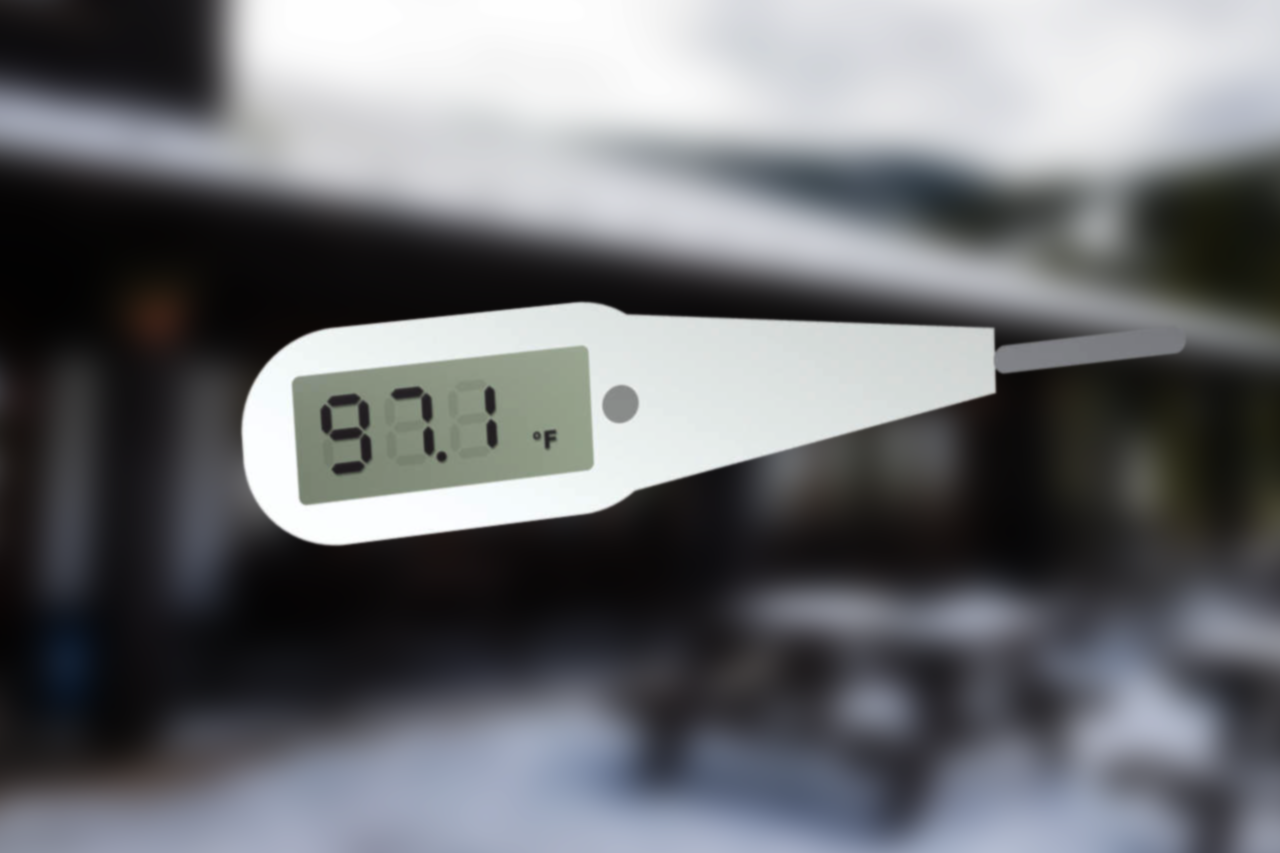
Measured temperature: 97.1 °F
